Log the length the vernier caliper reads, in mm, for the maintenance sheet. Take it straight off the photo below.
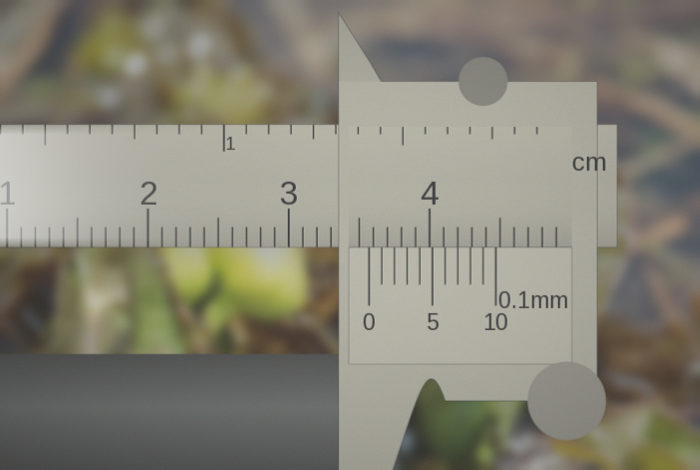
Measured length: 35.7 mm
